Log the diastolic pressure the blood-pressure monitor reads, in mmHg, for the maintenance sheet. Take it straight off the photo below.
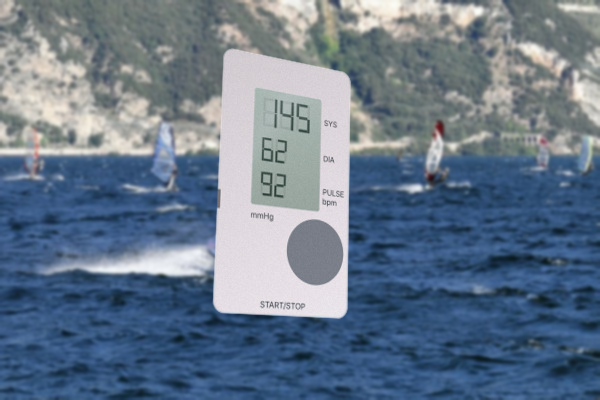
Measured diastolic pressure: 62 mmHg
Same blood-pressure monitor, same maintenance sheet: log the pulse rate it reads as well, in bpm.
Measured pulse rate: 92 bpm
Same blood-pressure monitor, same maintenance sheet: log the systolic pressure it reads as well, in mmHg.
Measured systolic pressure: 145 mmHg
